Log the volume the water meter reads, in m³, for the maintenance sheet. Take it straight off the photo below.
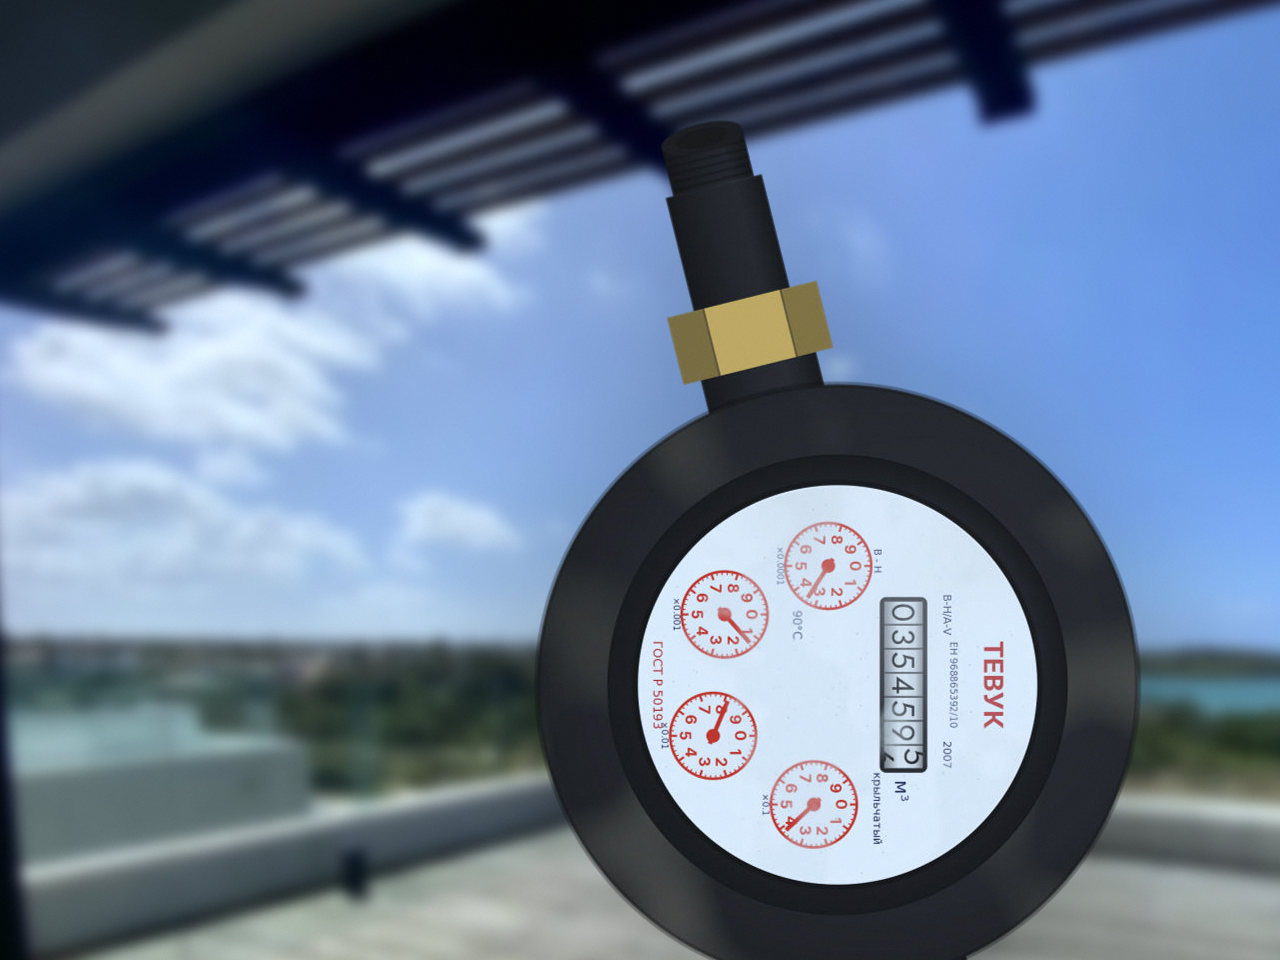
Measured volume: 354595.3813 m³
